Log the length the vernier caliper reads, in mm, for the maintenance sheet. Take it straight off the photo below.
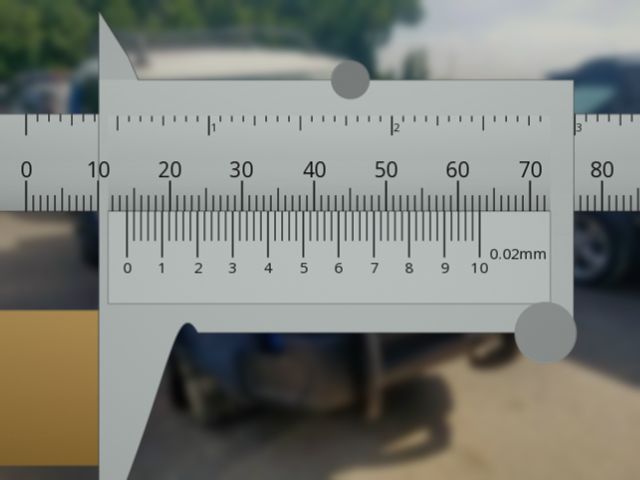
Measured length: 14.0 mm
